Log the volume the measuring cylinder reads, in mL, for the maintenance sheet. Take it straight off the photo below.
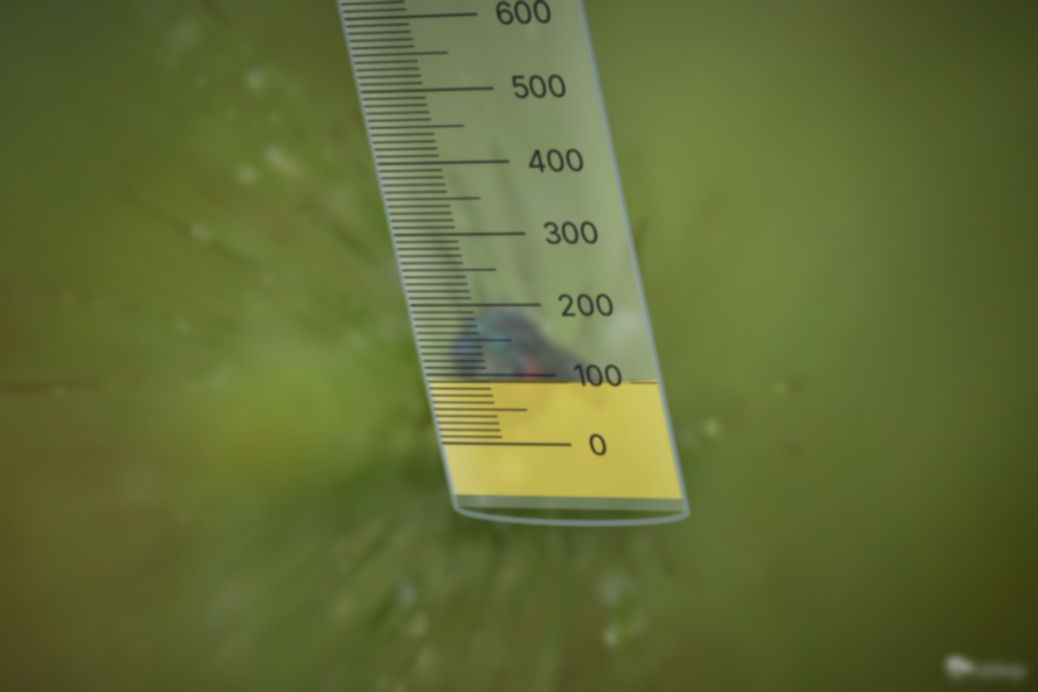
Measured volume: 90 mL
